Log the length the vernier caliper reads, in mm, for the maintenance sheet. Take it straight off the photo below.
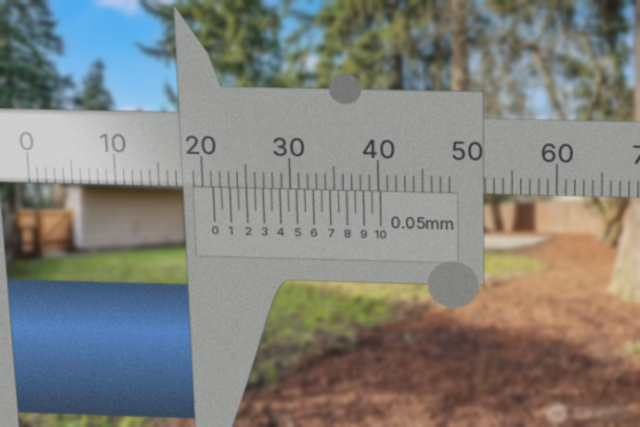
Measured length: 21.2 mm
